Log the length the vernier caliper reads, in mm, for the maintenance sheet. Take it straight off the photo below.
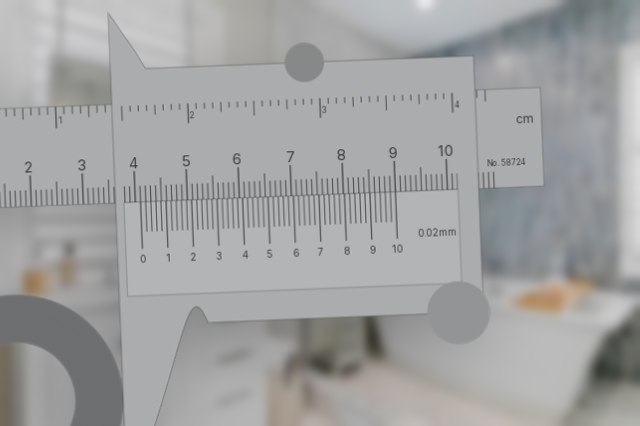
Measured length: 41.0 mm
